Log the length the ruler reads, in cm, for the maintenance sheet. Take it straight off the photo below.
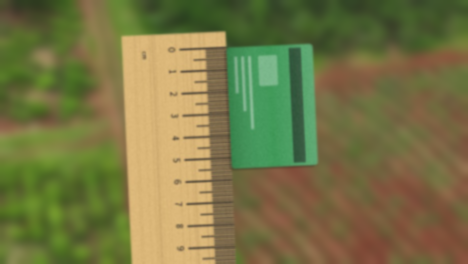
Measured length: 5.5 cm
